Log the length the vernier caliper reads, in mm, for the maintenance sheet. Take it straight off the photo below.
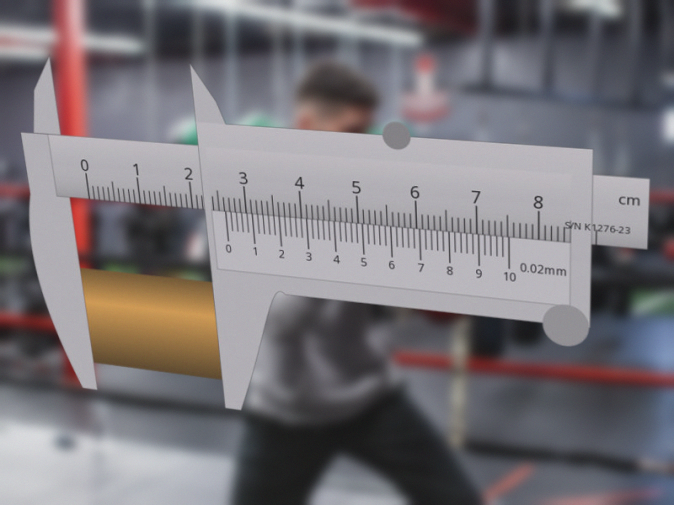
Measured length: 26.2 mm
